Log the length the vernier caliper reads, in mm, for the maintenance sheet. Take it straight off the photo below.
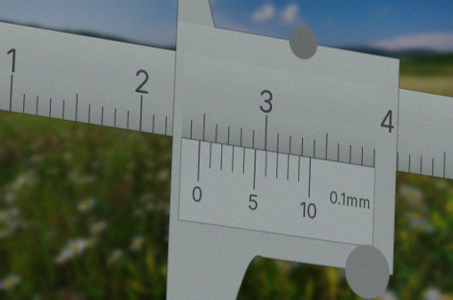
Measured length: 24.7 mm
